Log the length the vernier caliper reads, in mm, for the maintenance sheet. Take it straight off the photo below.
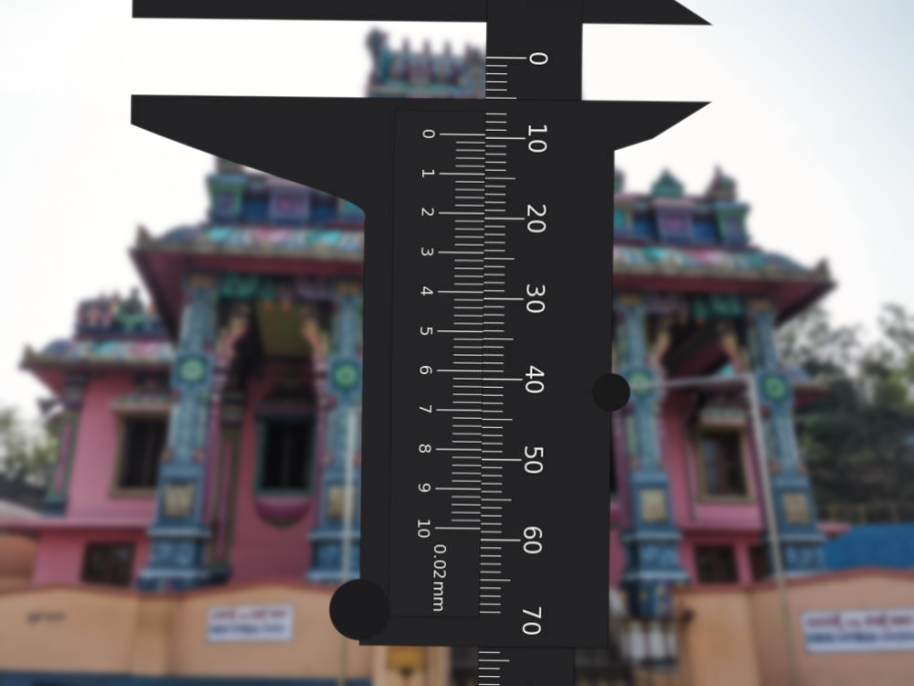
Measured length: 9.6 mm
